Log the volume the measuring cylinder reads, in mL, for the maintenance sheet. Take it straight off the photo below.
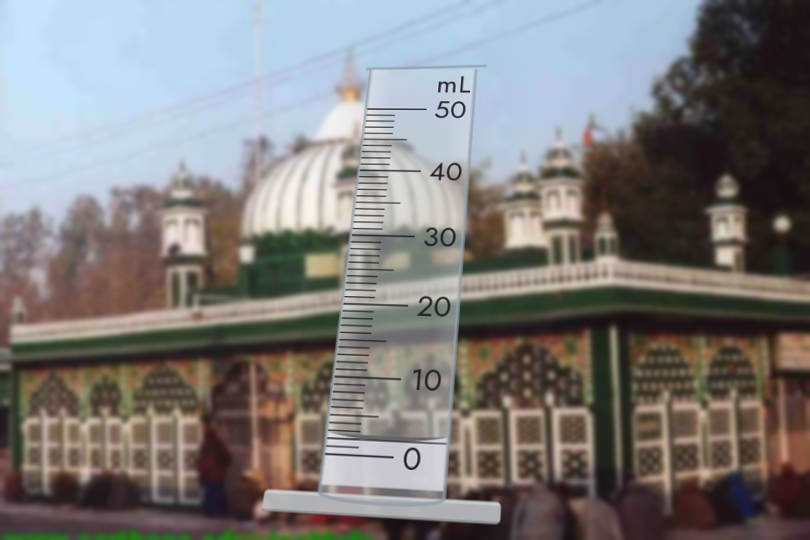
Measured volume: 2 mL
